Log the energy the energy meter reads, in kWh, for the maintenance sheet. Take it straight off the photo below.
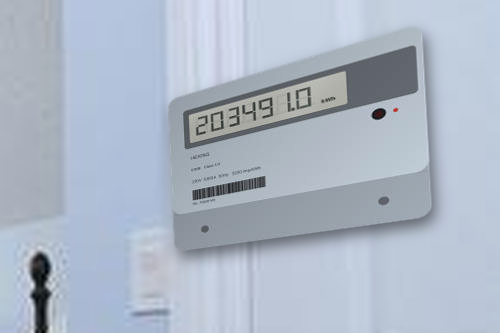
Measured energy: 203491.0 kWh
